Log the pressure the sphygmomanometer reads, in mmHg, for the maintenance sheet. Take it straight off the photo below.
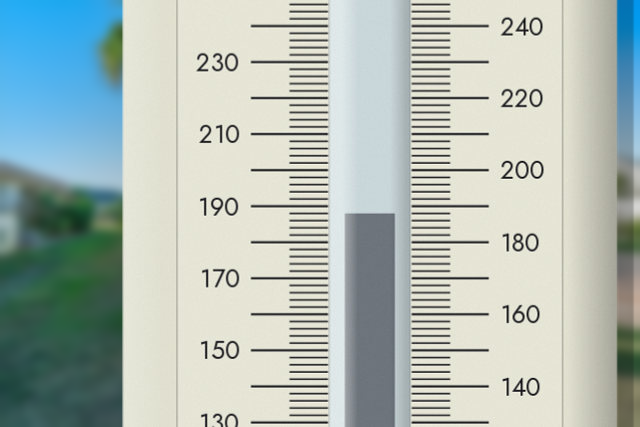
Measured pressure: 188 mmHg
